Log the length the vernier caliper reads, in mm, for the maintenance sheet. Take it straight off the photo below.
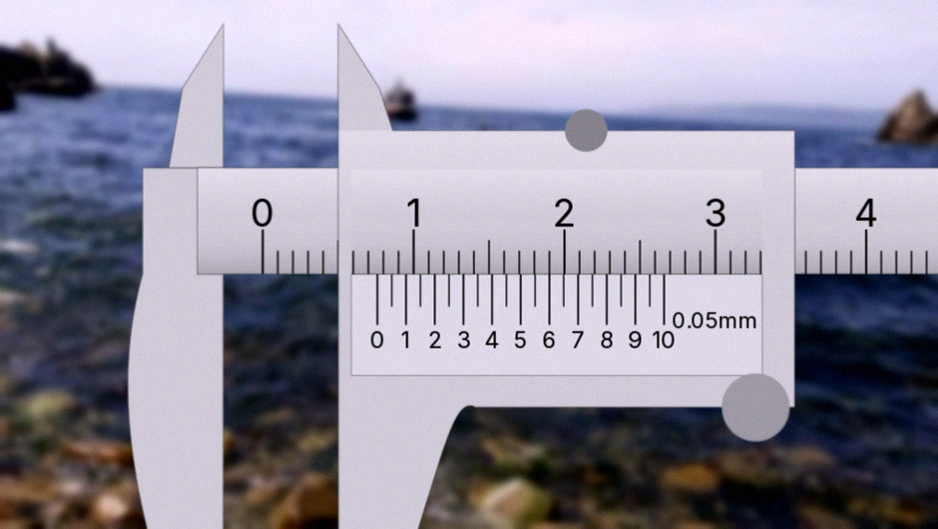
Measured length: 7.6 mm
